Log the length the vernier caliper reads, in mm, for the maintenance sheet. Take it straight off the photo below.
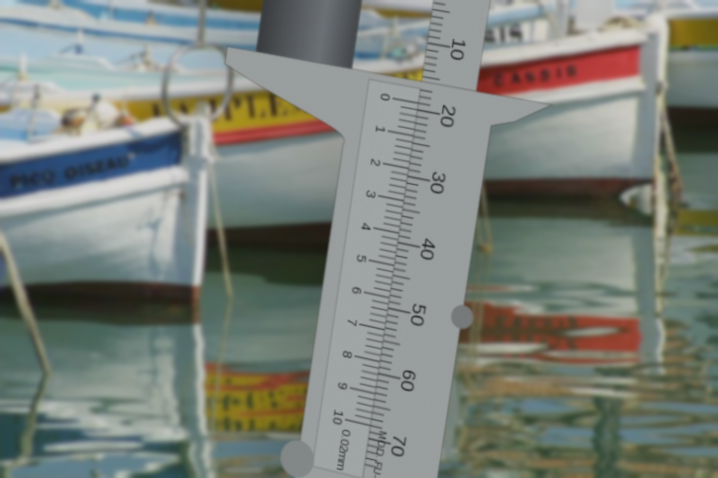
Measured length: 19.0 mm
